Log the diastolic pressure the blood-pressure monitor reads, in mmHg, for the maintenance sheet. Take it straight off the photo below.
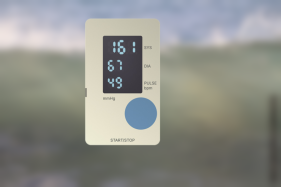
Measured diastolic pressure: 67 mmHg
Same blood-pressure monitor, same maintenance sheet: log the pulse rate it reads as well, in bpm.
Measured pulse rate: 49 bpm
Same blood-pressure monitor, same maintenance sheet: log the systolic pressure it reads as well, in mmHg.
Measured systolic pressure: 161 mmHg
